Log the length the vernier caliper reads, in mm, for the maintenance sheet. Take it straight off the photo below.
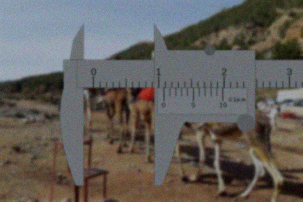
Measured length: 10.8 mm
